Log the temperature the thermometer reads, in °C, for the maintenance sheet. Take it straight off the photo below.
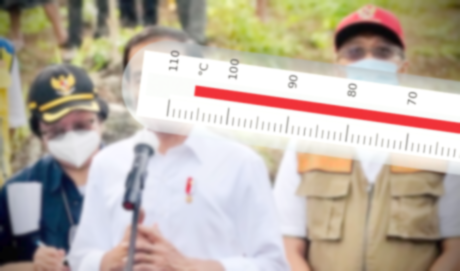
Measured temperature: 106 °C
